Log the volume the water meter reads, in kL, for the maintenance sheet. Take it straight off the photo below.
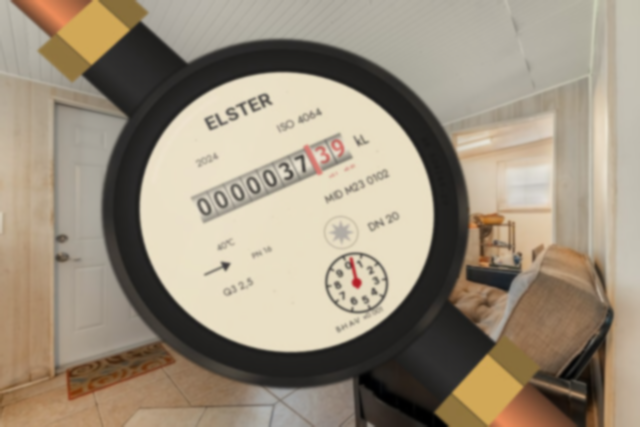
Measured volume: 37.390 kL
